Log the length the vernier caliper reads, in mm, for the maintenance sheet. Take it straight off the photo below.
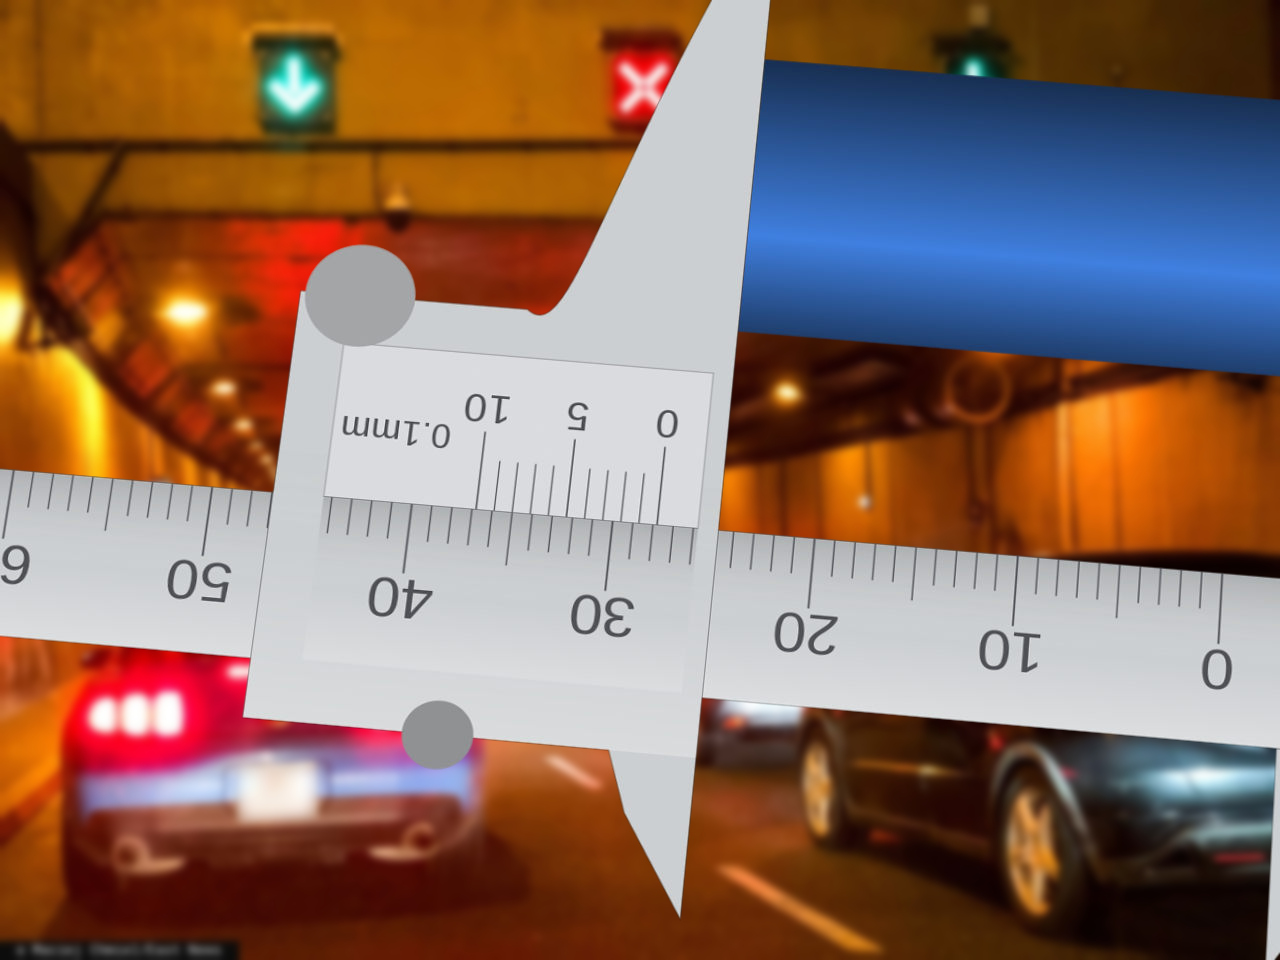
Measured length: 27.8 mm
